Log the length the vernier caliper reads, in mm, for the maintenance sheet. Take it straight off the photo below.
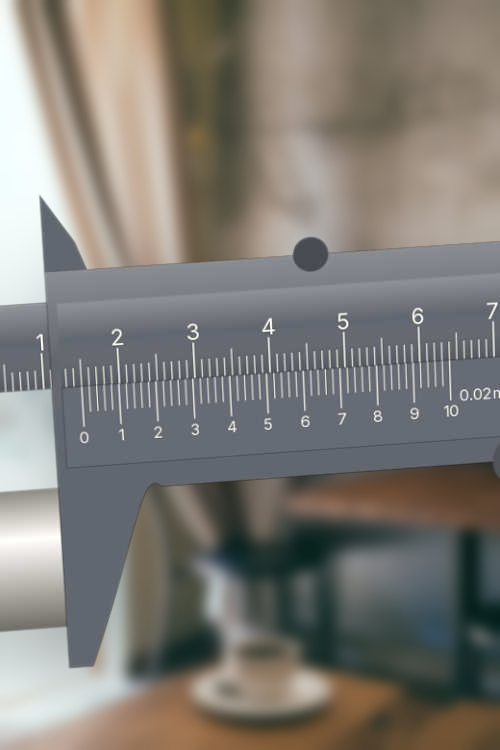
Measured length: 15.0 mm
